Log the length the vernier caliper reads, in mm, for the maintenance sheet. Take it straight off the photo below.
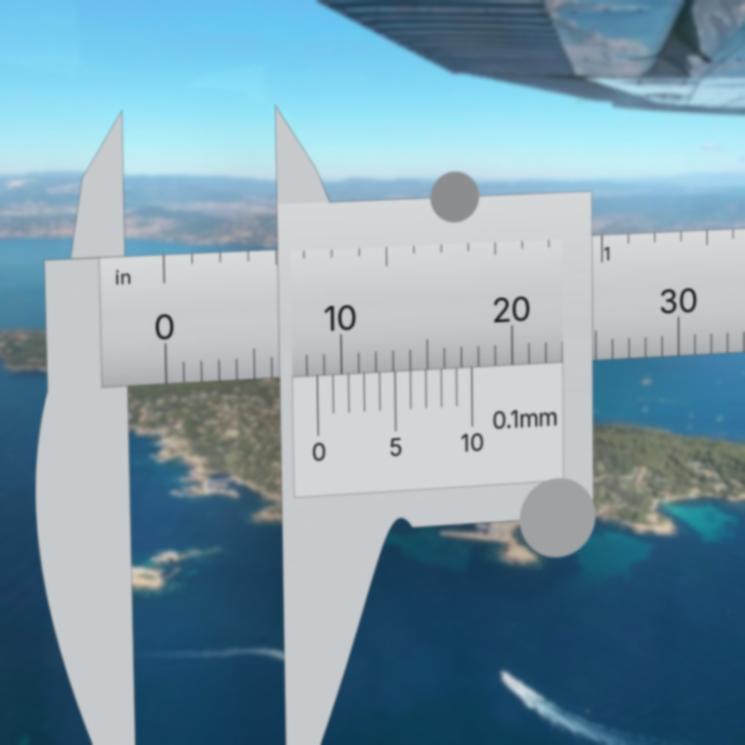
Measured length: 8.6 mm
